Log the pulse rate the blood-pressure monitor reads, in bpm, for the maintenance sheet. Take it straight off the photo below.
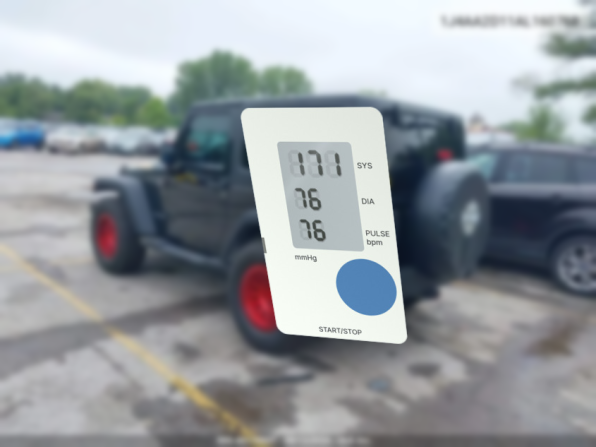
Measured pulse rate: 76 bpm
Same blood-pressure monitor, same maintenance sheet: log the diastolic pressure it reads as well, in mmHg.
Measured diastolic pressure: 76 mmHg
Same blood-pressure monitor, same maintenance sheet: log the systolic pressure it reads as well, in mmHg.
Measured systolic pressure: 171 mmHg
